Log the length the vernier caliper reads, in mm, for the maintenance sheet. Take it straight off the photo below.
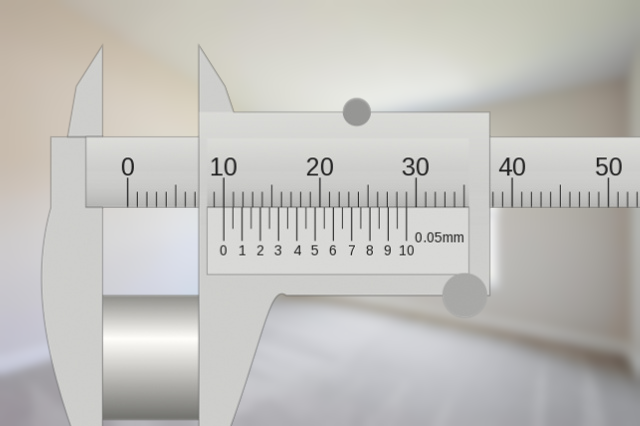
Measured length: 10.0 mm
